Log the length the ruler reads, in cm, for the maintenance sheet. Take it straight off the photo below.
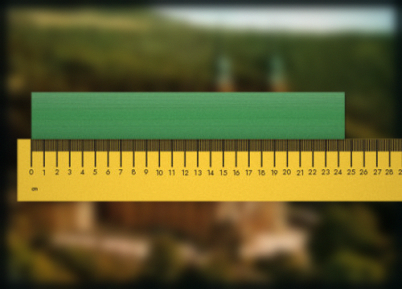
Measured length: 24.5 cm
